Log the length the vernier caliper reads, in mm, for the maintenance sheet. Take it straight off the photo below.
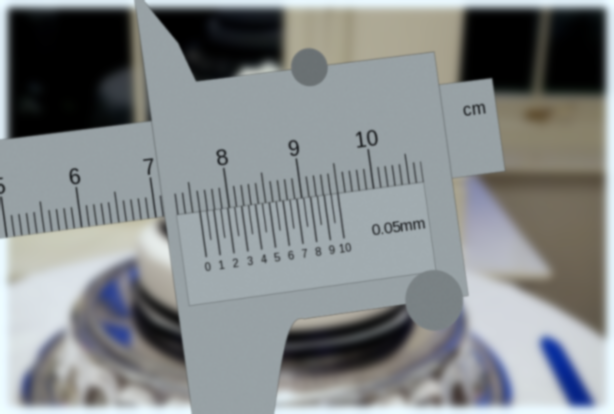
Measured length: 76.0 mm
